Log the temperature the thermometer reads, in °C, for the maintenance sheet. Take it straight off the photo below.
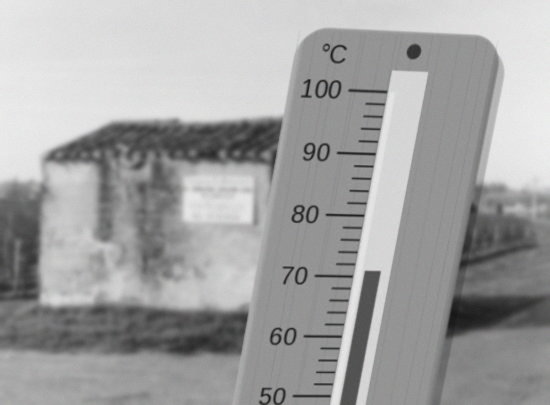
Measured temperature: 71 °C
